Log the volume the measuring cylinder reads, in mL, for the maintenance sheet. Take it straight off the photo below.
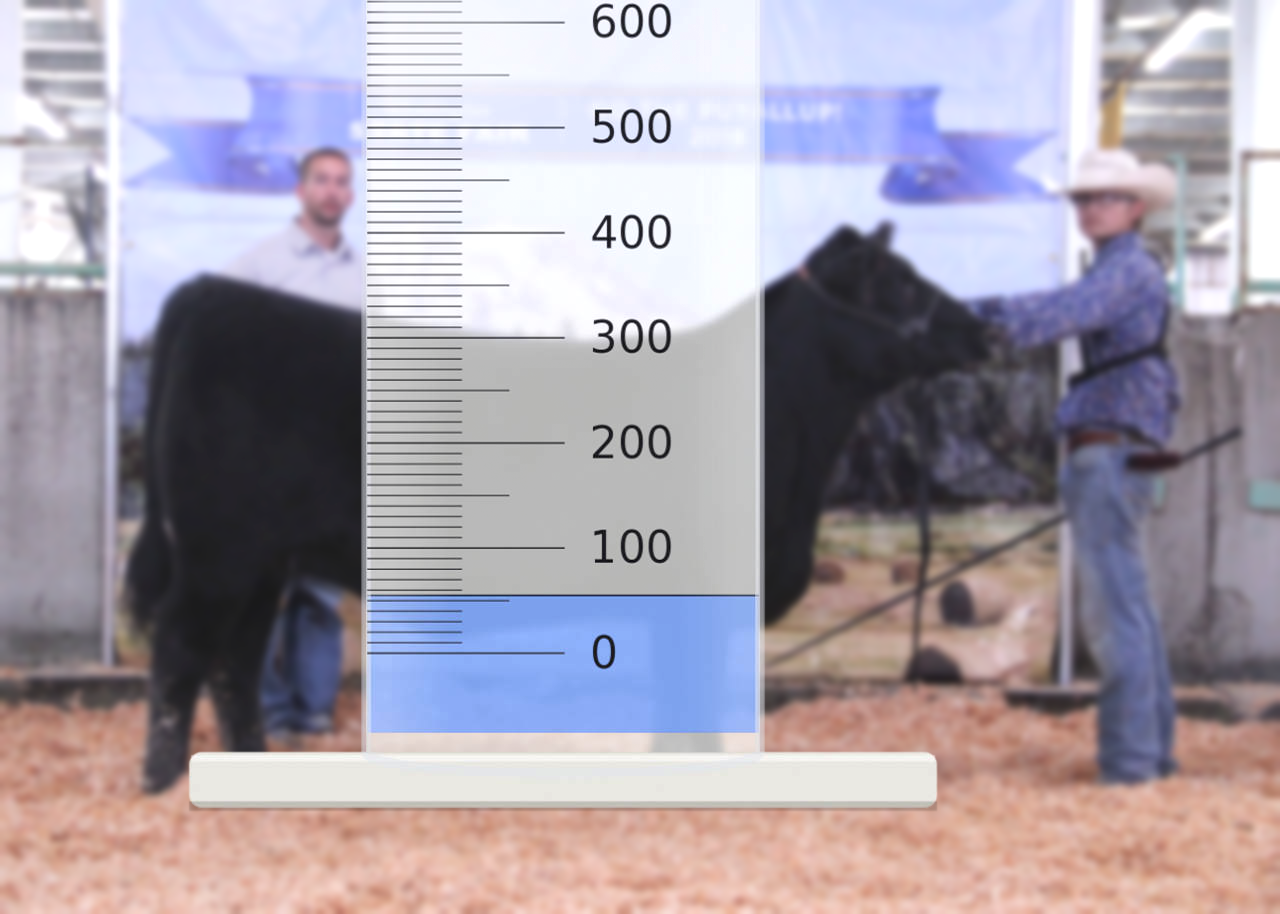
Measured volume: 55 mL
